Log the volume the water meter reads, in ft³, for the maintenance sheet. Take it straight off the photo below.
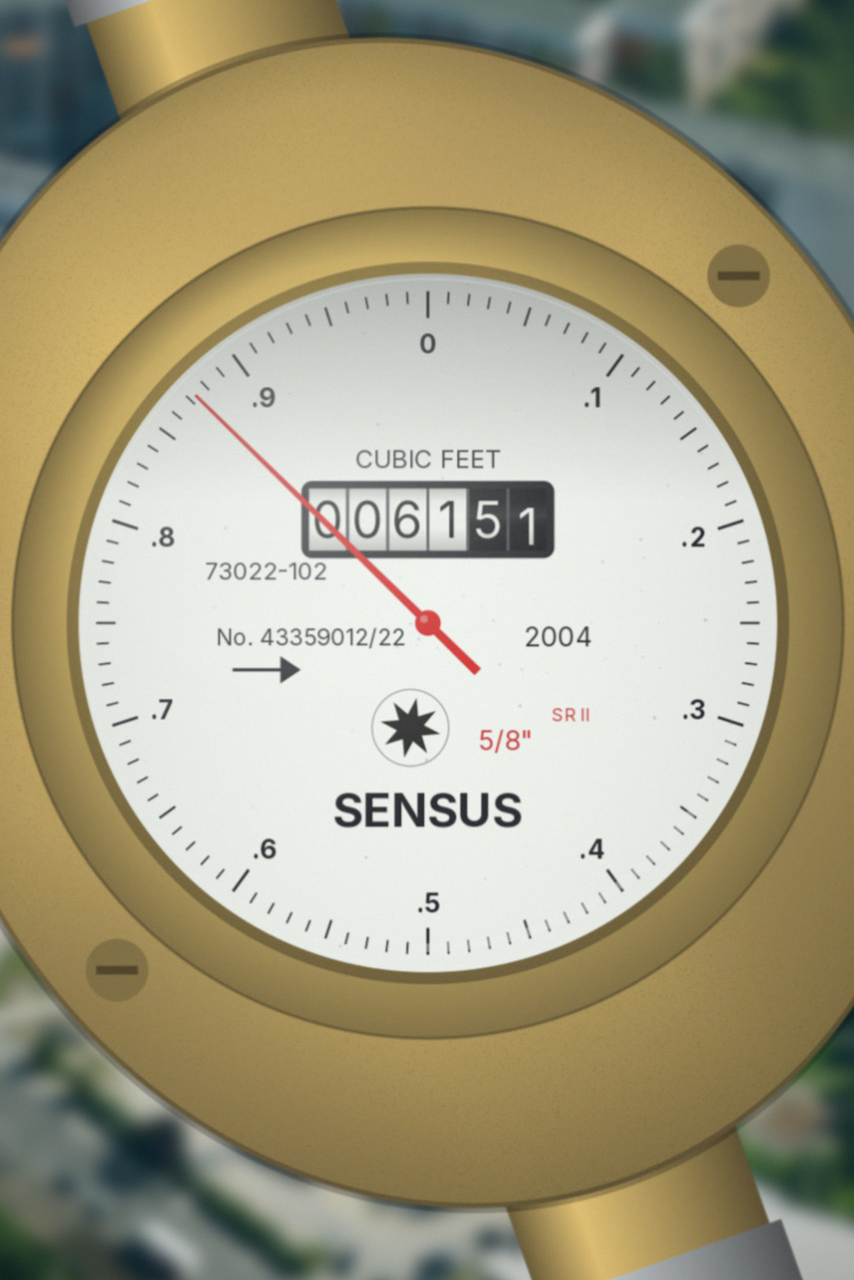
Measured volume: 6150.87 ft³
